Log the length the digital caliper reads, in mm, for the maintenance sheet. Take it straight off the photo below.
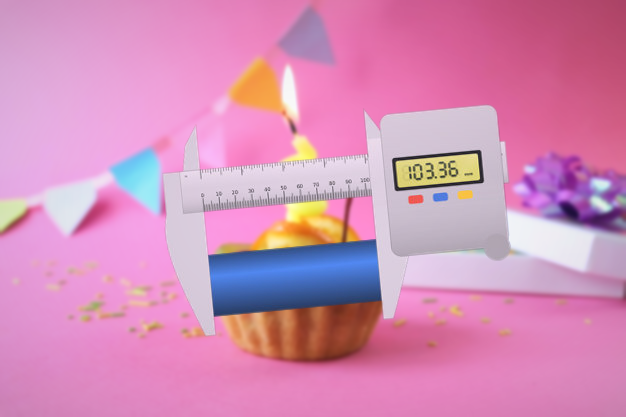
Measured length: 103.36 mm
